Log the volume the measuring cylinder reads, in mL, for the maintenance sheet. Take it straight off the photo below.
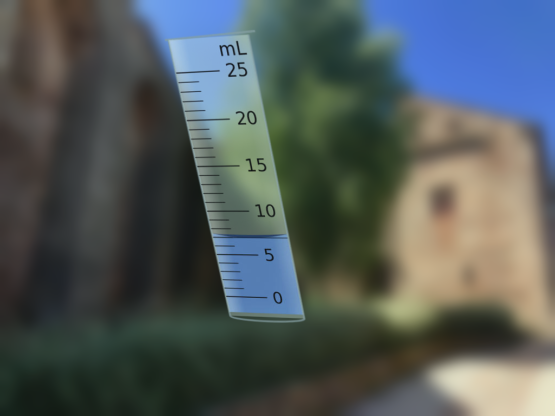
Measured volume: 7 mL
